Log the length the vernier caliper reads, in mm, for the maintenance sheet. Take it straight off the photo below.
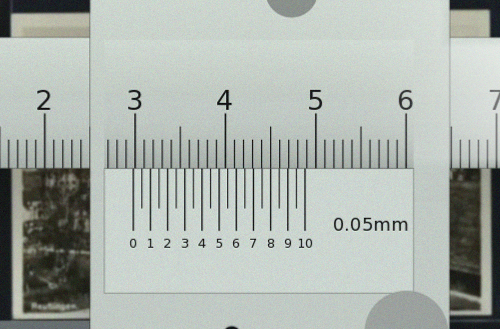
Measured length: 29.8 mm
